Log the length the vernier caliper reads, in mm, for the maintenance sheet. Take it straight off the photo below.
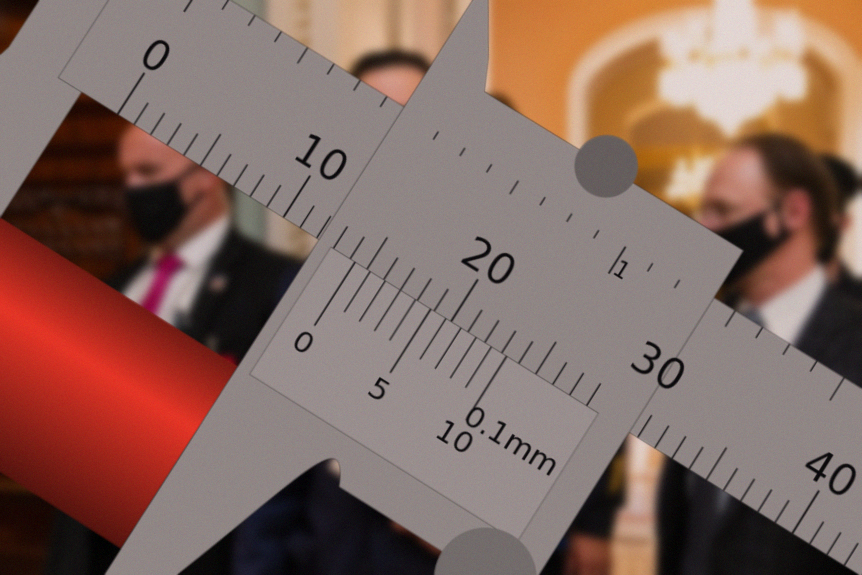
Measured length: 14.3 mm
